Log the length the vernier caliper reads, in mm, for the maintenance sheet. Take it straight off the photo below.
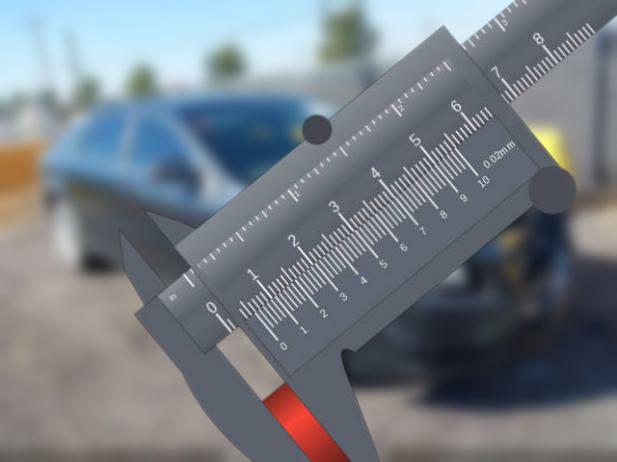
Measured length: 5.8 mm
